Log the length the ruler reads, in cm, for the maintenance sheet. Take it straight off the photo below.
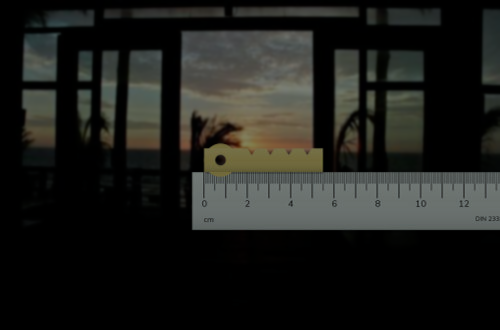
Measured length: 5.5 cm
